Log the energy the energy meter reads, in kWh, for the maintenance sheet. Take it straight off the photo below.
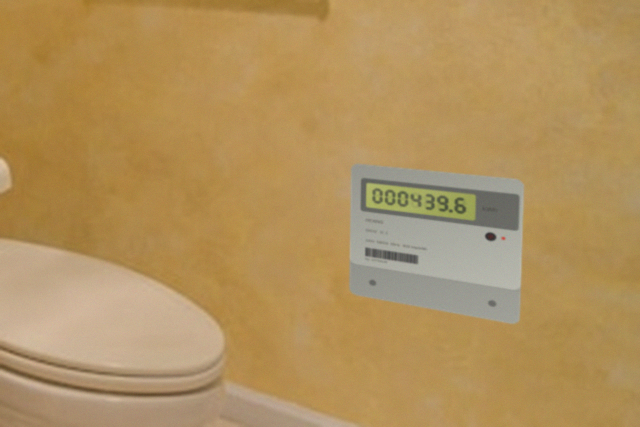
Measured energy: 439.6 kWh
